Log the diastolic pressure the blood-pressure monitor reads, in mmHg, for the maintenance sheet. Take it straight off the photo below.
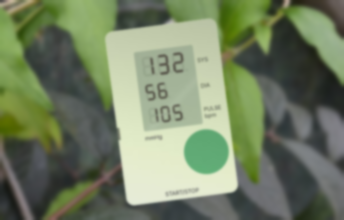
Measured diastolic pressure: 56 mmHg
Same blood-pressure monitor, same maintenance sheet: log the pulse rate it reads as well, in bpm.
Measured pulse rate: 105 bpm
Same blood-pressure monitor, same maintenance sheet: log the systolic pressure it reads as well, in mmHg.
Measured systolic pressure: 132 mmHg
